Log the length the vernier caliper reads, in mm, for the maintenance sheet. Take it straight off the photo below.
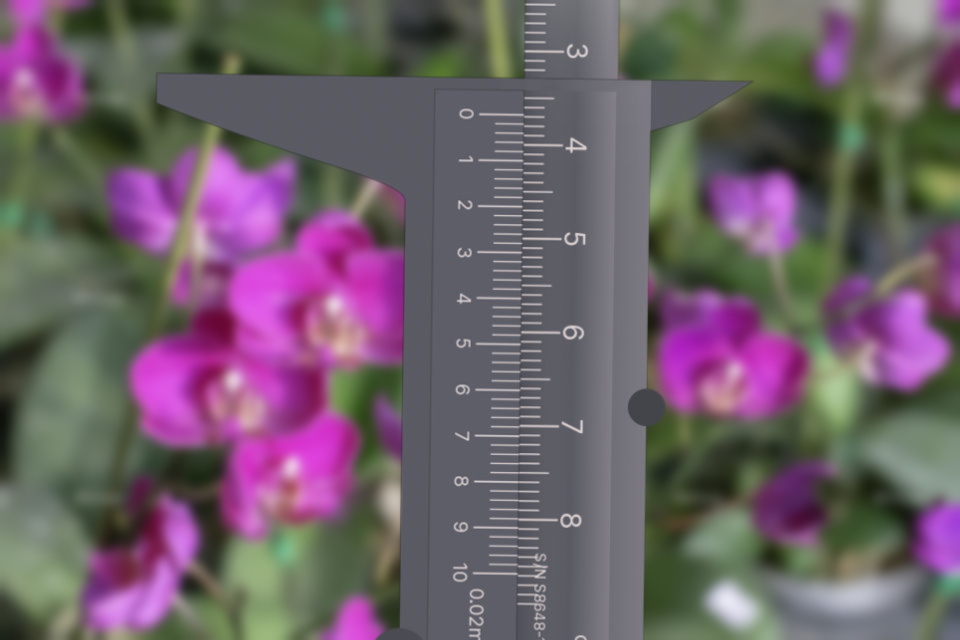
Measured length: 36.8 mm
